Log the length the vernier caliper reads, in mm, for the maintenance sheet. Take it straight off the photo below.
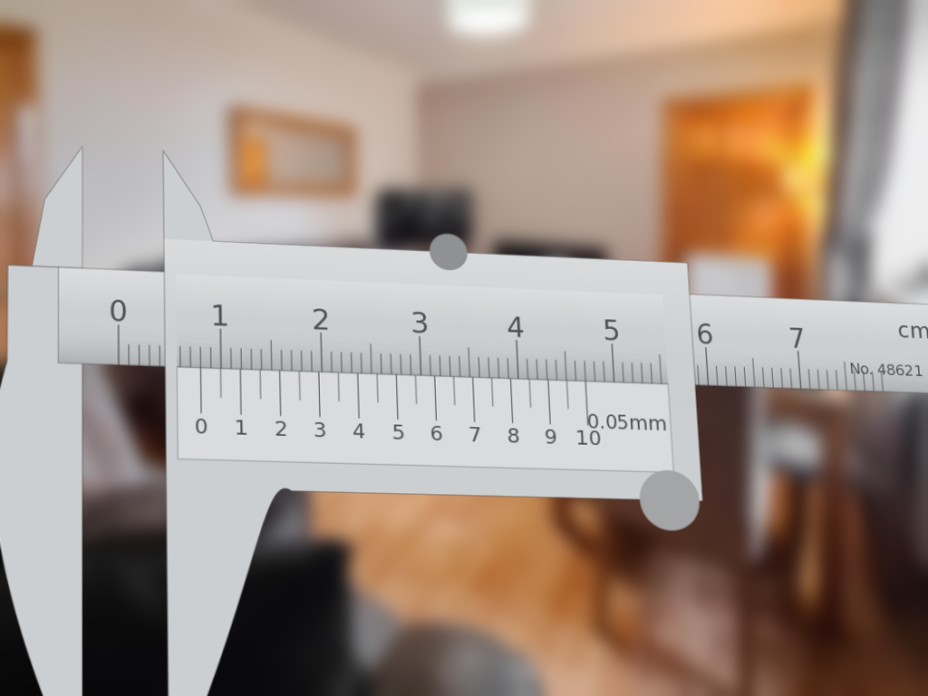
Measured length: 8.0 mm
